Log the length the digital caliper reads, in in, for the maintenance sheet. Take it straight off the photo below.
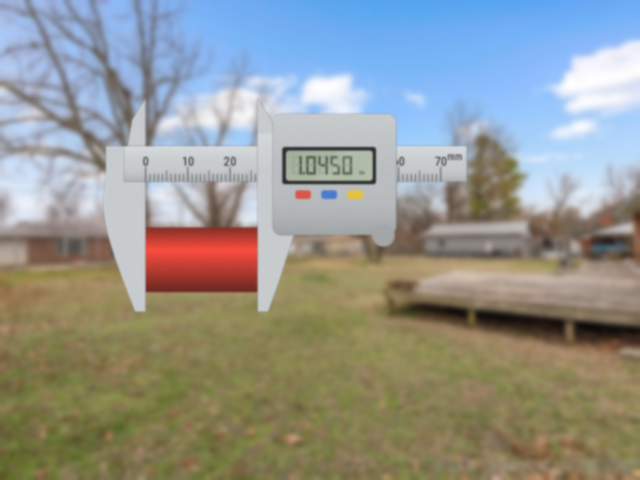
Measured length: 1.0450 in
